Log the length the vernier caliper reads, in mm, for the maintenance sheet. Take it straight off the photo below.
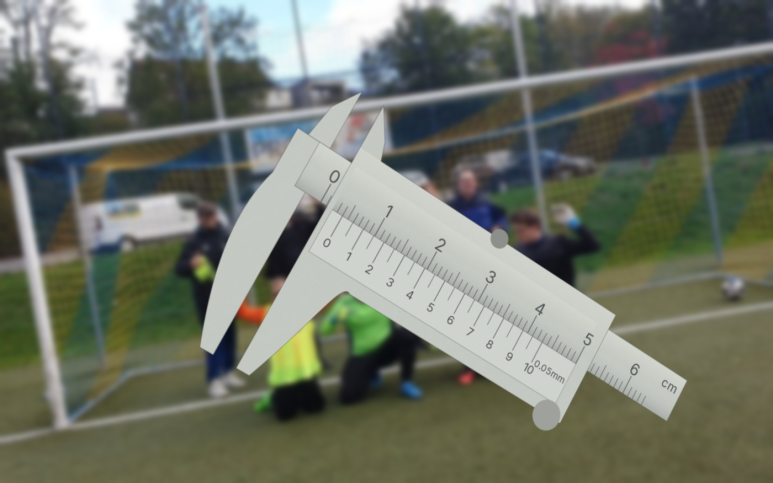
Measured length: 4.0 mm
